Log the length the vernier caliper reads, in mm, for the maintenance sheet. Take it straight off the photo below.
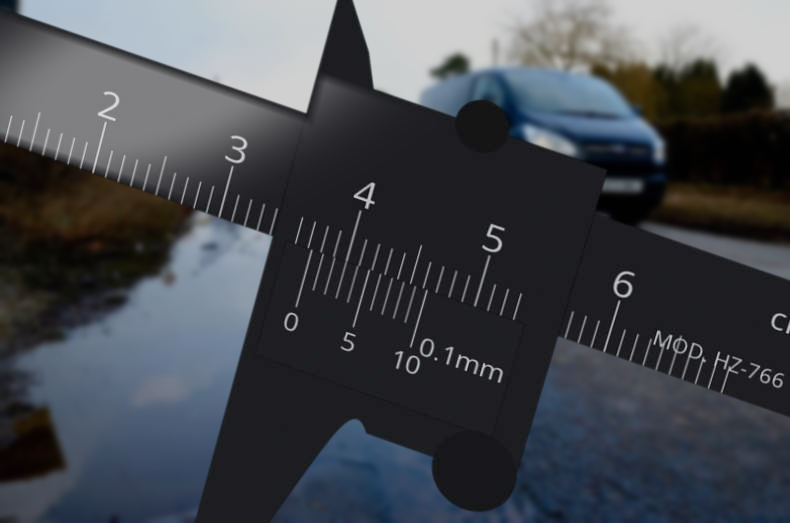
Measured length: 37.3 mm
